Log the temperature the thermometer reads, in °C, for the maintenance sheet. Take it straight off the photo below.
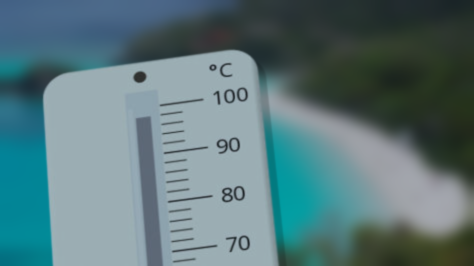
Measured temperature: 98 °C
